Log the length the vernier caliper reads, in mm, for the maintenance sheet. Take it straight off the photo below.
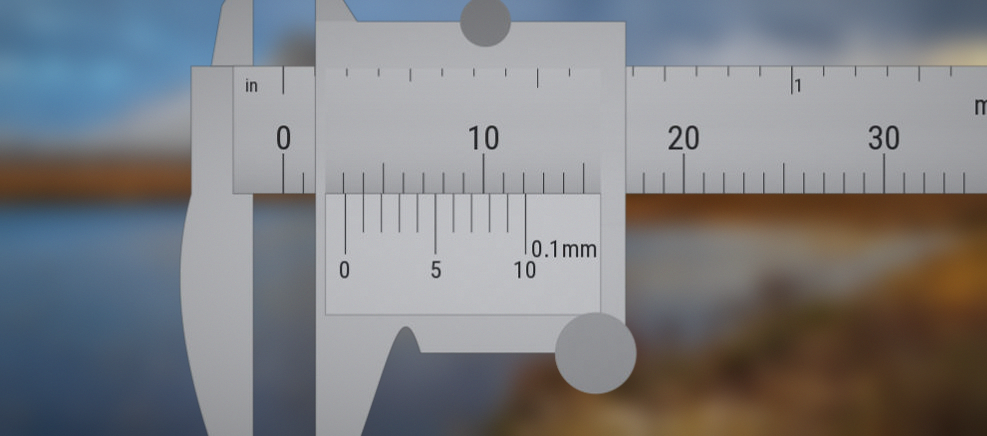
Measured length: 3.1 mm
